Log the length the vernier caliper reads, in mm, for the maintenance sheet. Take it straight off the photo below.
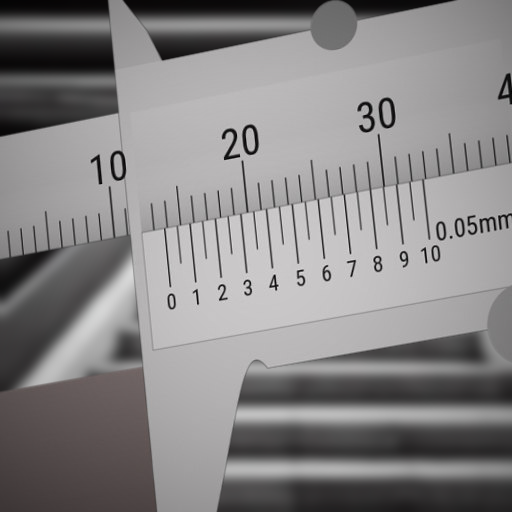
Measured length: 13.8 mm
